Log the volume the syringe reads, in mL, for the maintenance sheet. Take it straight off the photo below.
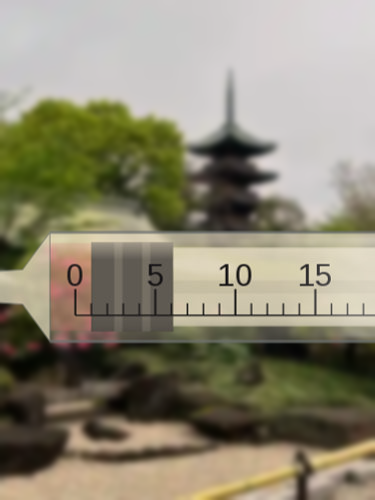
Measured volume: 1 mL
